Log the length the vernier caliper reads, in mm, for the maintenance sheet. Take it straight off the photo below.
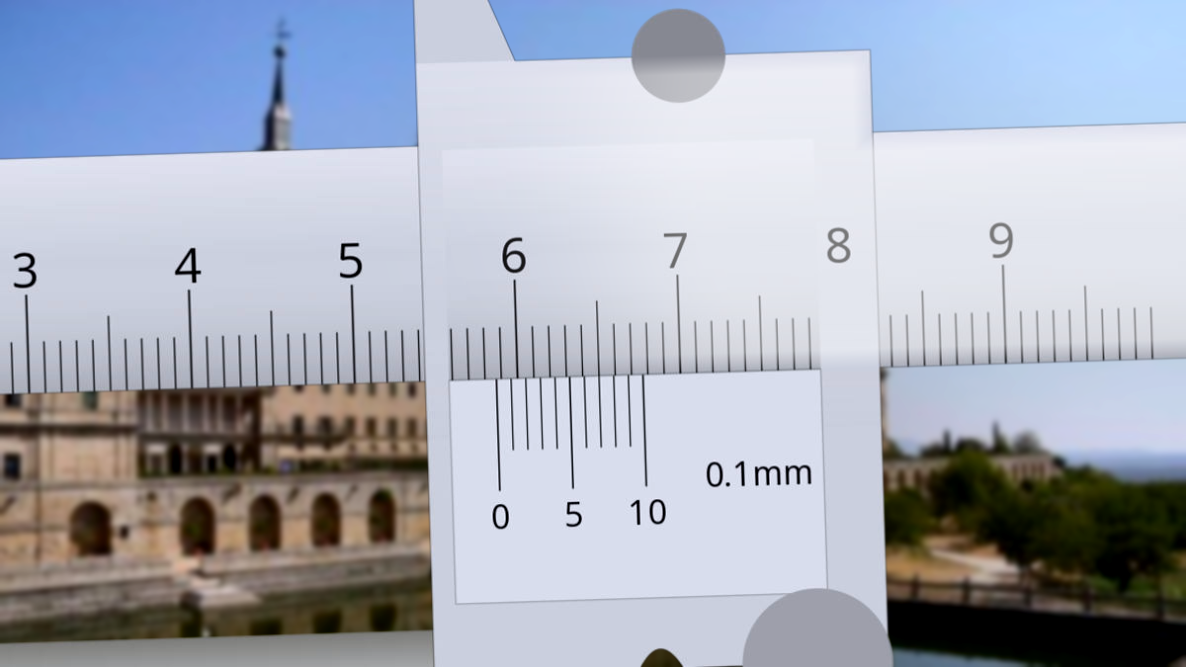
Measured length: 58.7 mm
